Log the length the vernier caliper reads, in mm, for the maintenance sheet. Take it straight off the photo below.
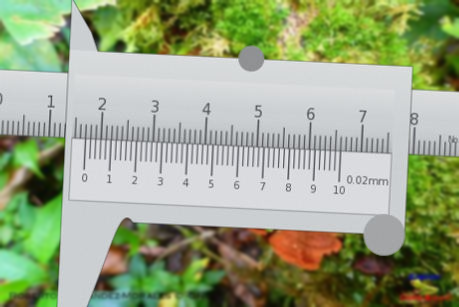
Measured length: 17.0 mm
